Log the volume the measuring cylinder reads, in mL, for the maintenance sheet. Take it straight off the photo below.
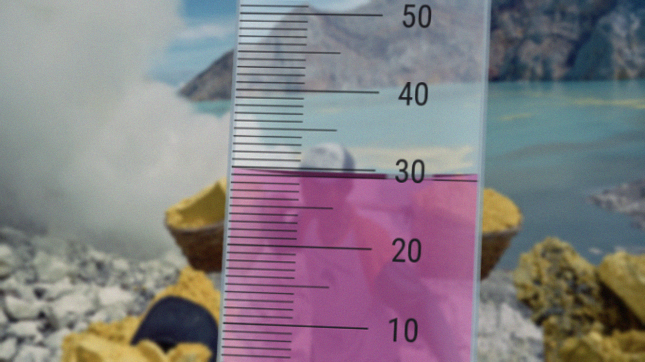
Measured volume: 29 mL
